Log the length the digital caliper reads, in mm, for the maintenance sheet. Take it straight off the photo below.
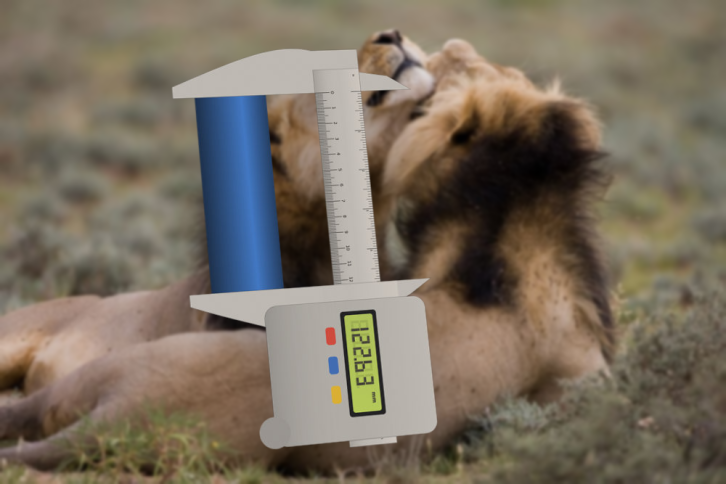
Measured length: 122.63 mm
